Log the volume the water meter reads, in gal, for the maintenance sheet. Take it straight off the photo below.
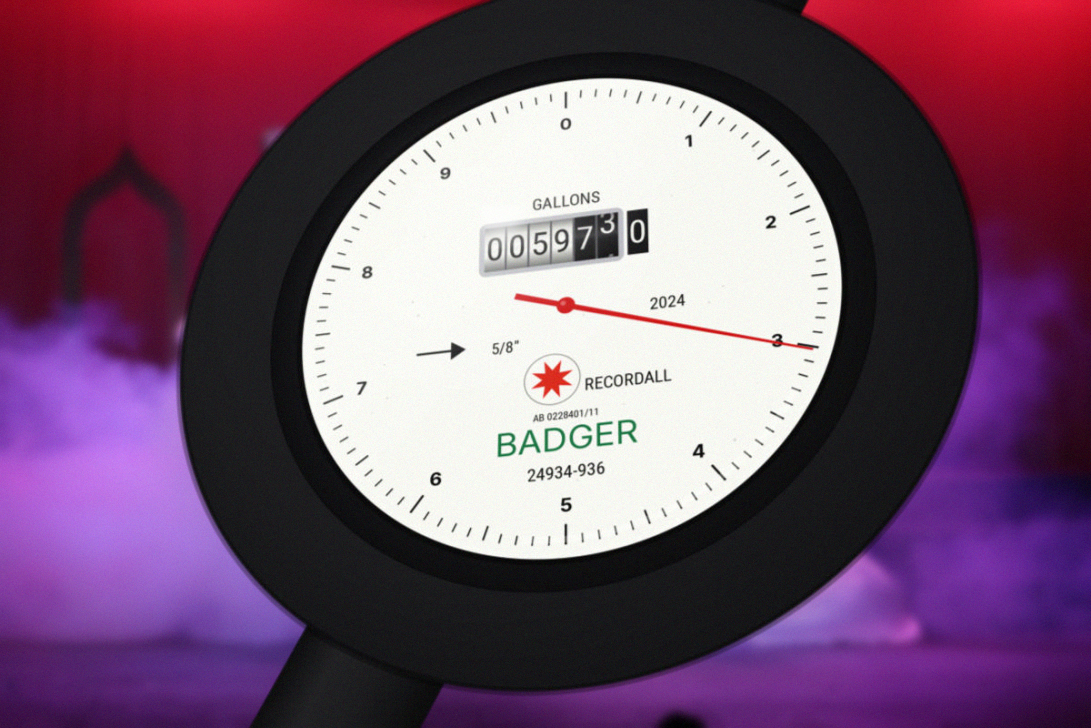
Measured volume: 59733.0 gal
